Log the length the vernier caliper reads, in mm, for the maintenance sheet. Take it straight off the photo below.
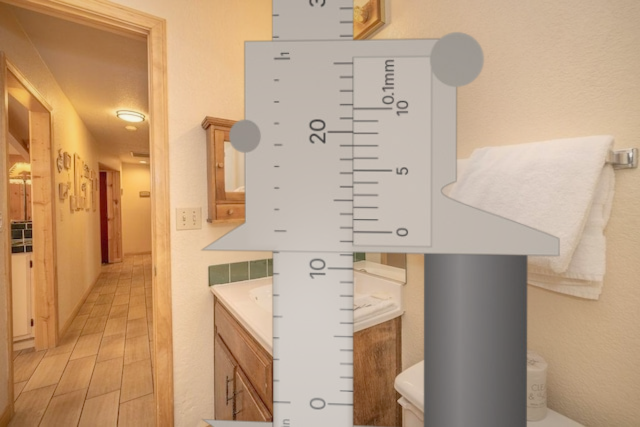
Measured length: 12.7 mm
